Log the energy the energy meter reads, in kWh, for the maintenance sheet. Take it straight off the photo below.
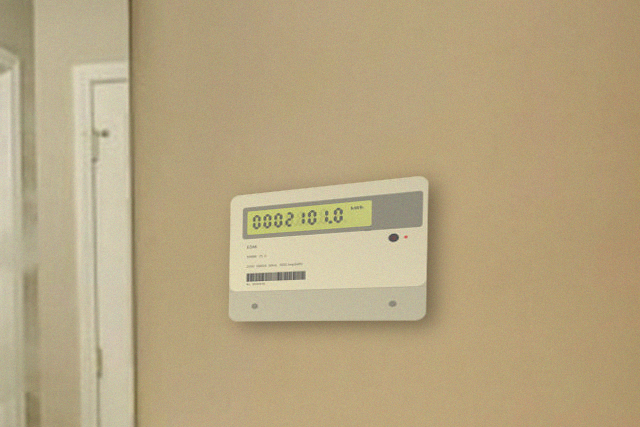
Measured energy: 2101.0 kWh
